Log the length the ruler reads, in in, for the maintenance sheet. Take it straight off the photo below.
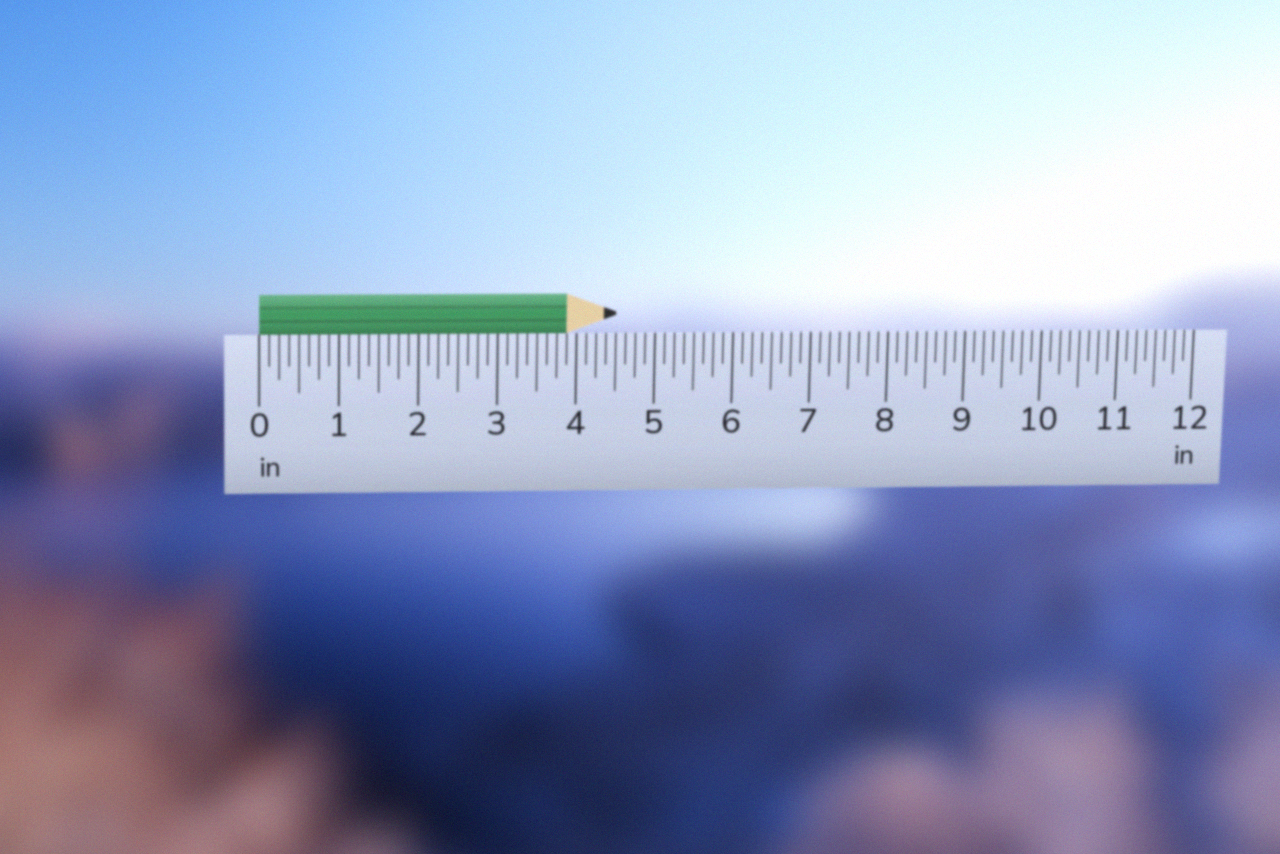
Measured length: 4.5 in
